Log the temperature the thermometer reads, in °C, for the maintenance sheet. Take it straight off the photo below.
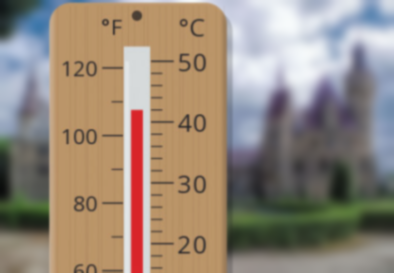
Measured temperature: 42 °C
